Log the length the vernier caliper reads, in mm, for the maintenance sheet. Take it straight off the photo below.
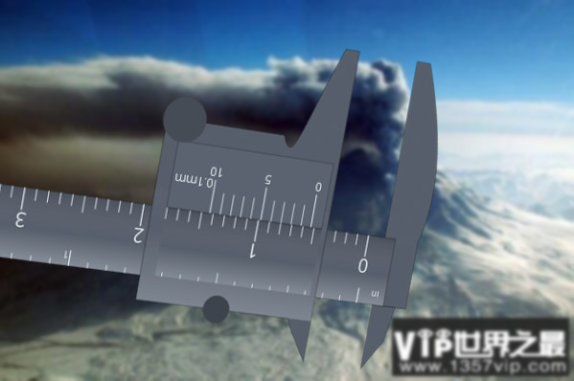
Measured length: 5.3 mm
